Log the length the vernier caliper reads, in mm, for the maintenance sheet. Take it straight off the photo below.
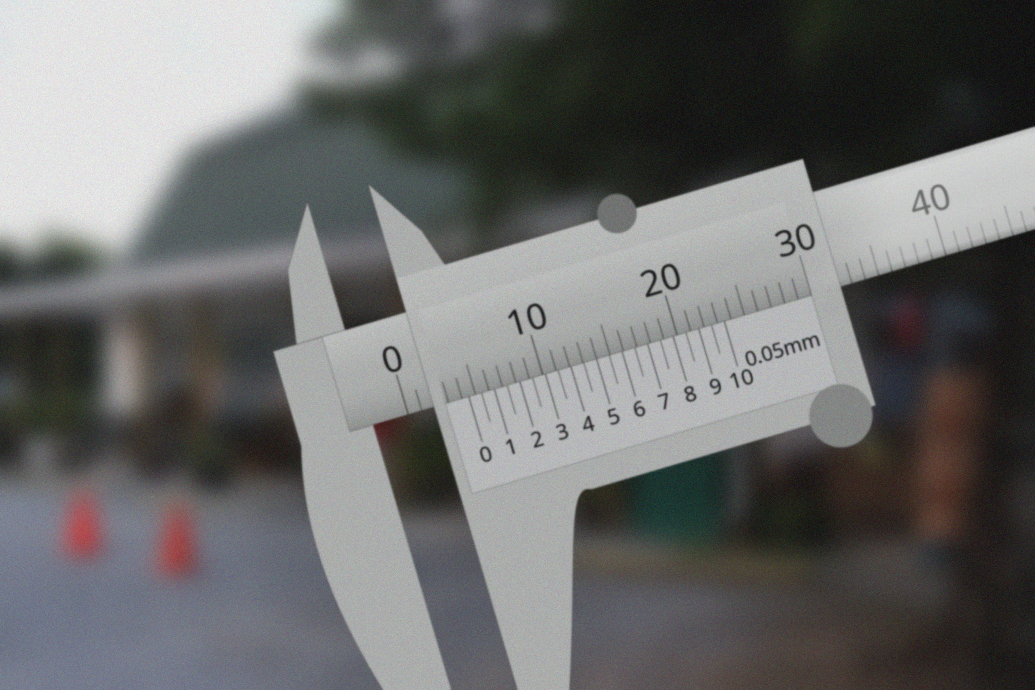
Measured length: 4.5 mm
